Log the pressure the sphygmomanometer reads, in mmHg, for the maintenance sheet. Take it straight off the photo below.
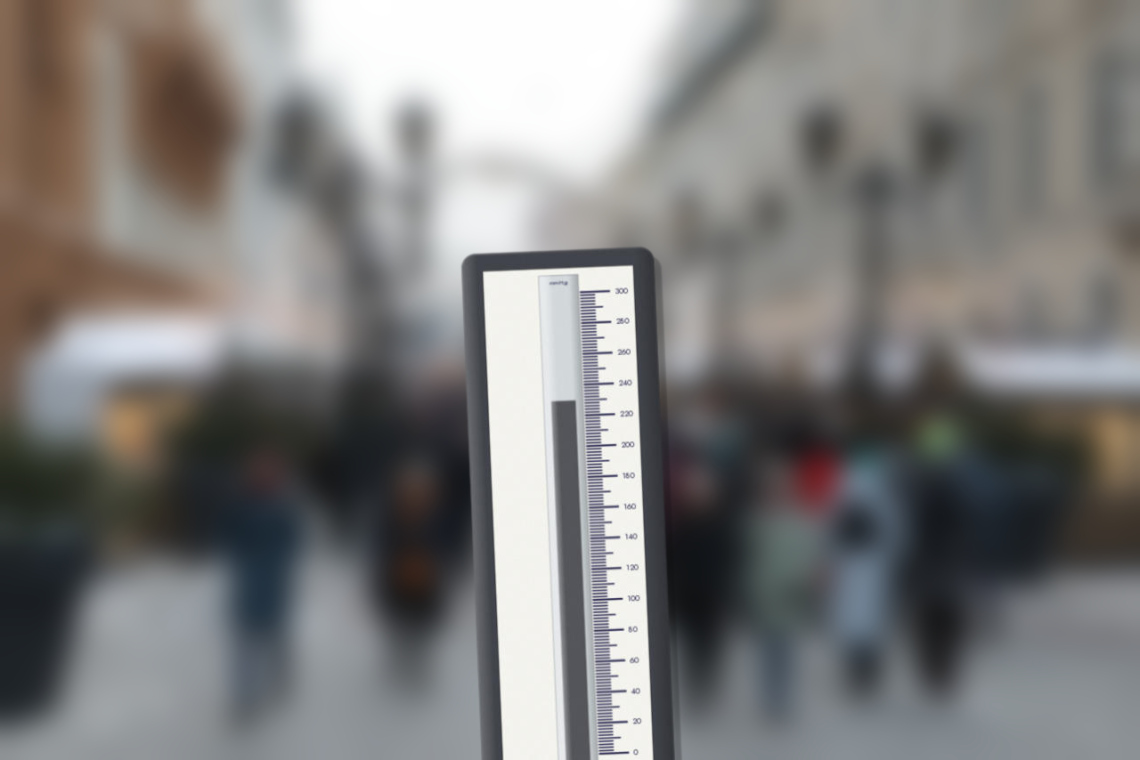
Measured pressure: 230 mmHg
